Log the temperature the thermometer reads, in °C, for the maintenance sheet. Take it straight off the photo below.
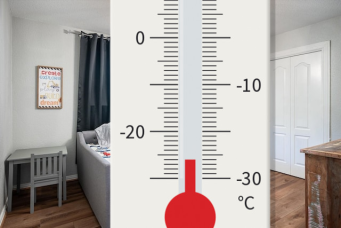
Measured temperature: -26 °C
